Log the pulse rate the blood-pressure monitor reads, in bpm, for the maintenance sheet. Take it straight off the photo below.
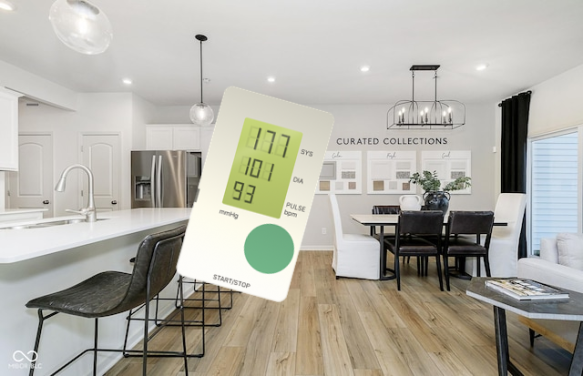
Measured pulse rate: 93 bpm
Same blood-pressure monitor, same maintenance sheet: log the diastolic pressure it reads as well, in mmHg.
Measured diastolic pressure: 101 mmHg
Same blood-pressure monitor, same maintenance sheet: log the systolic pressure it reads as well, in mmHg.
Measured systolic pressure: 177 mmHg
